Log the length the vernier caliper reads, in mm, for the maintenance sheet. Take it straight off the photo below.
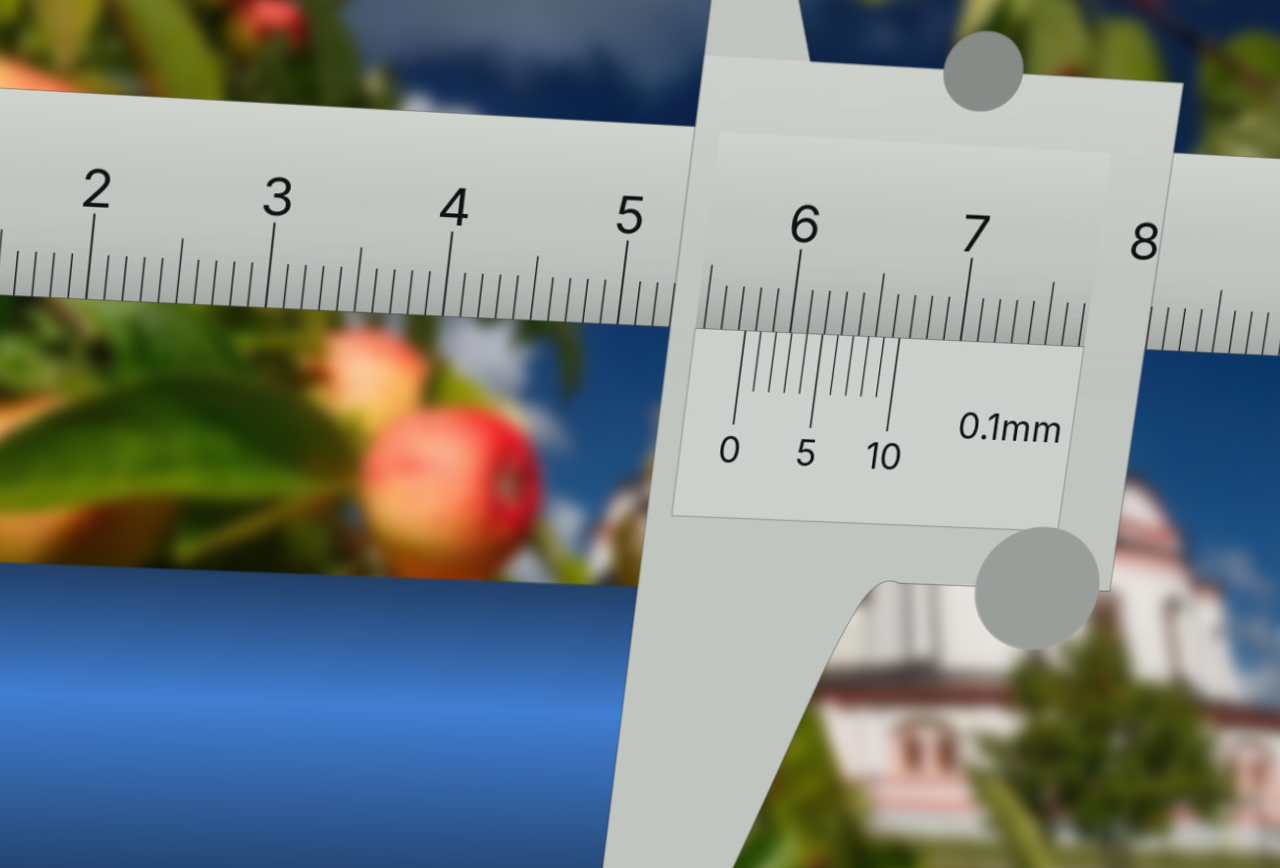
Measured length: 57.4 mm
